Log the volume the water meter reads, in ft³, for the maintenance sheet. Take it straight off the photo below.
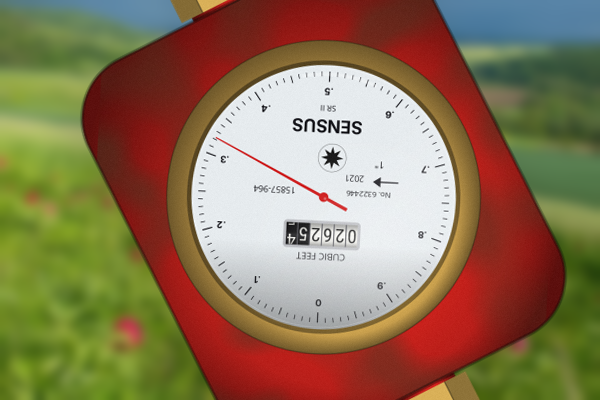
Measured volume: 26254.32 ft³
